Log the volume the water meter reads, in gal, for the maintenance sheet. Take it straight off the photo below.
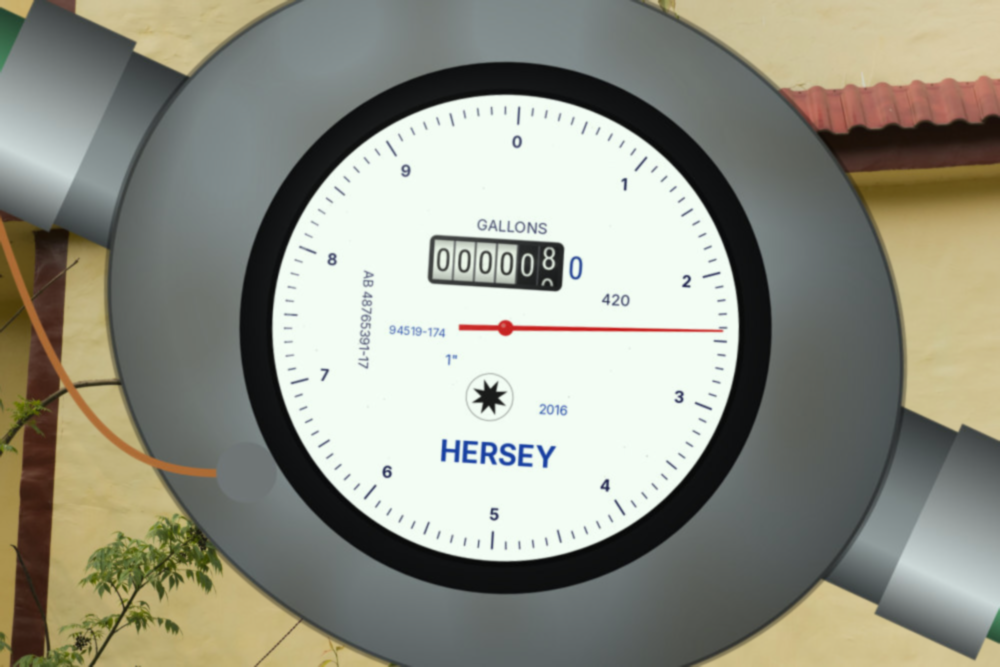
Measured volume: 82.4 gal
